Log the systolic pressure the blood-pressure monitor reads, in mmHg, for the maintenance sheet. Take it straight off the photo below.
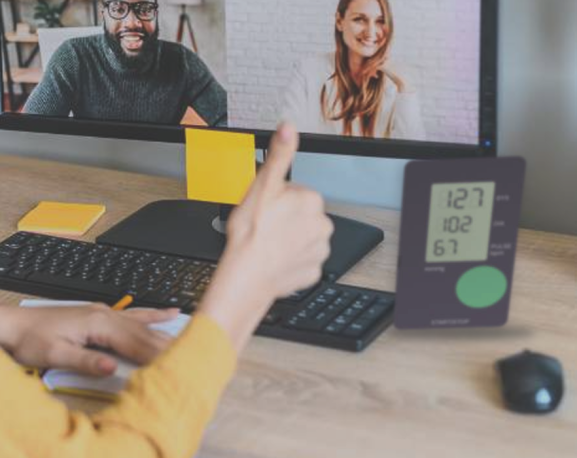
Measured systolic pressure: 127 mmHg
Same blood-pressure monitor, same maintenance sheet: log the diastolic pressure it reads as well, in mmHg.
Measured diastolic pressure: 102 mmHg
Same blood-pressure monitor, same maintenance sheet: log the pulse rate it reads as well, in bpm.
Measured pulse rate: 67 bpm
